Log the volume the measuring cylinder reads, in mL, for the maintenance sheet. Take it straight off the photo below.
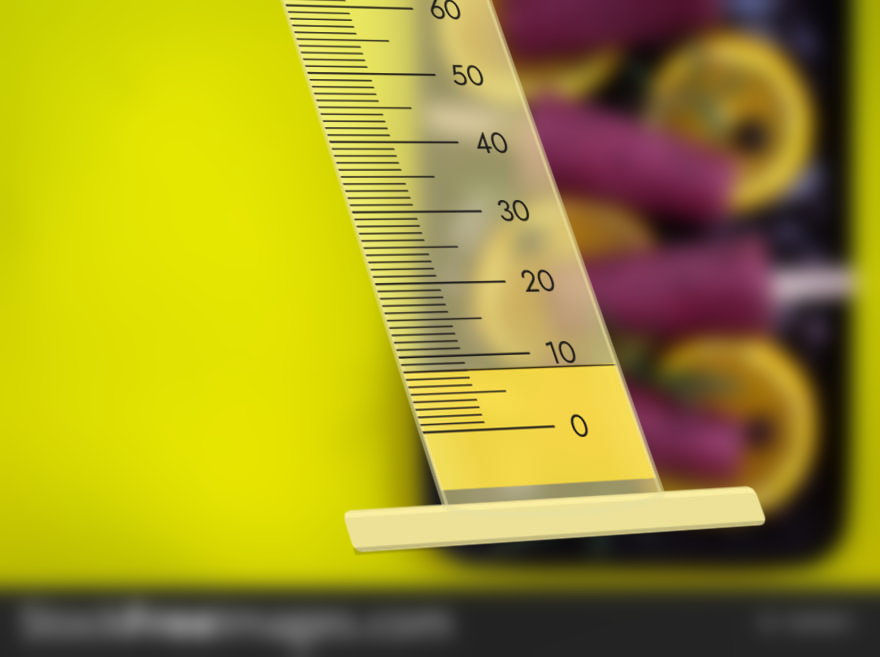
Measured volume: 8 mL
